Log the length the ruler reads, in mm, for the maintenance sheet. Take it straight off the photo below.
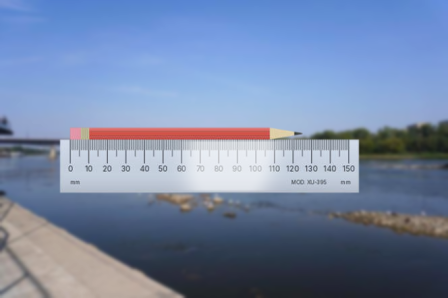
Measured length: 125 mm
